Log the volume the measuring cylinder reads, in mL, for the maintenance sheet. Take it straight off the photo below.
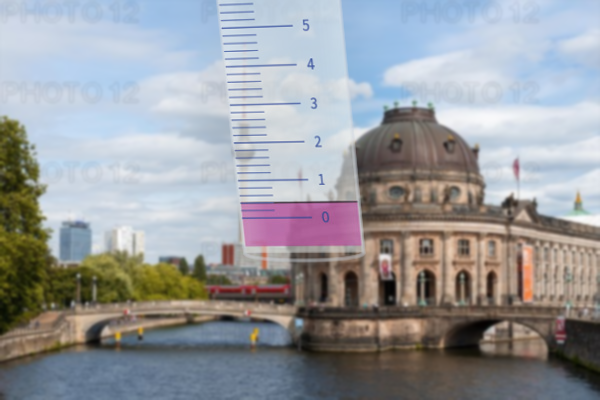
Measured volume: 0.4 mL
